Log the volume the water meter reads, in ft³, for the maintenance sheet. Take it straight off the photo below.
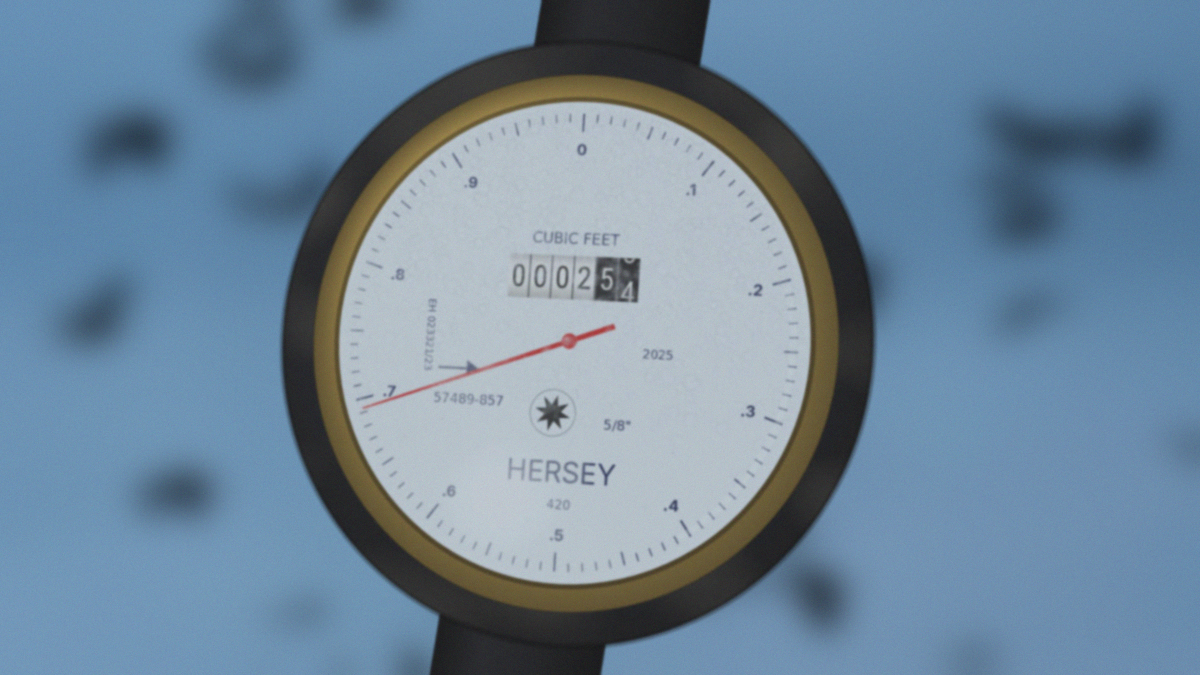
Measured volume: 253.69 ft³
